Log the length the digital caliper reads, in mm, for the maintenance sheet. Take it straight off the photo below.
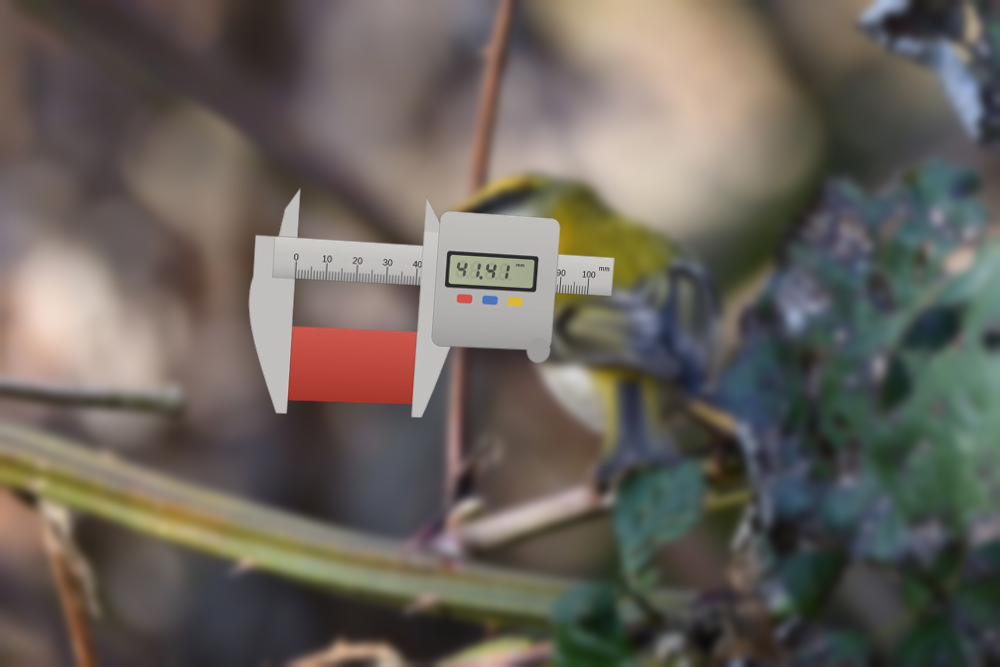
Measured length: 41.41 mm
